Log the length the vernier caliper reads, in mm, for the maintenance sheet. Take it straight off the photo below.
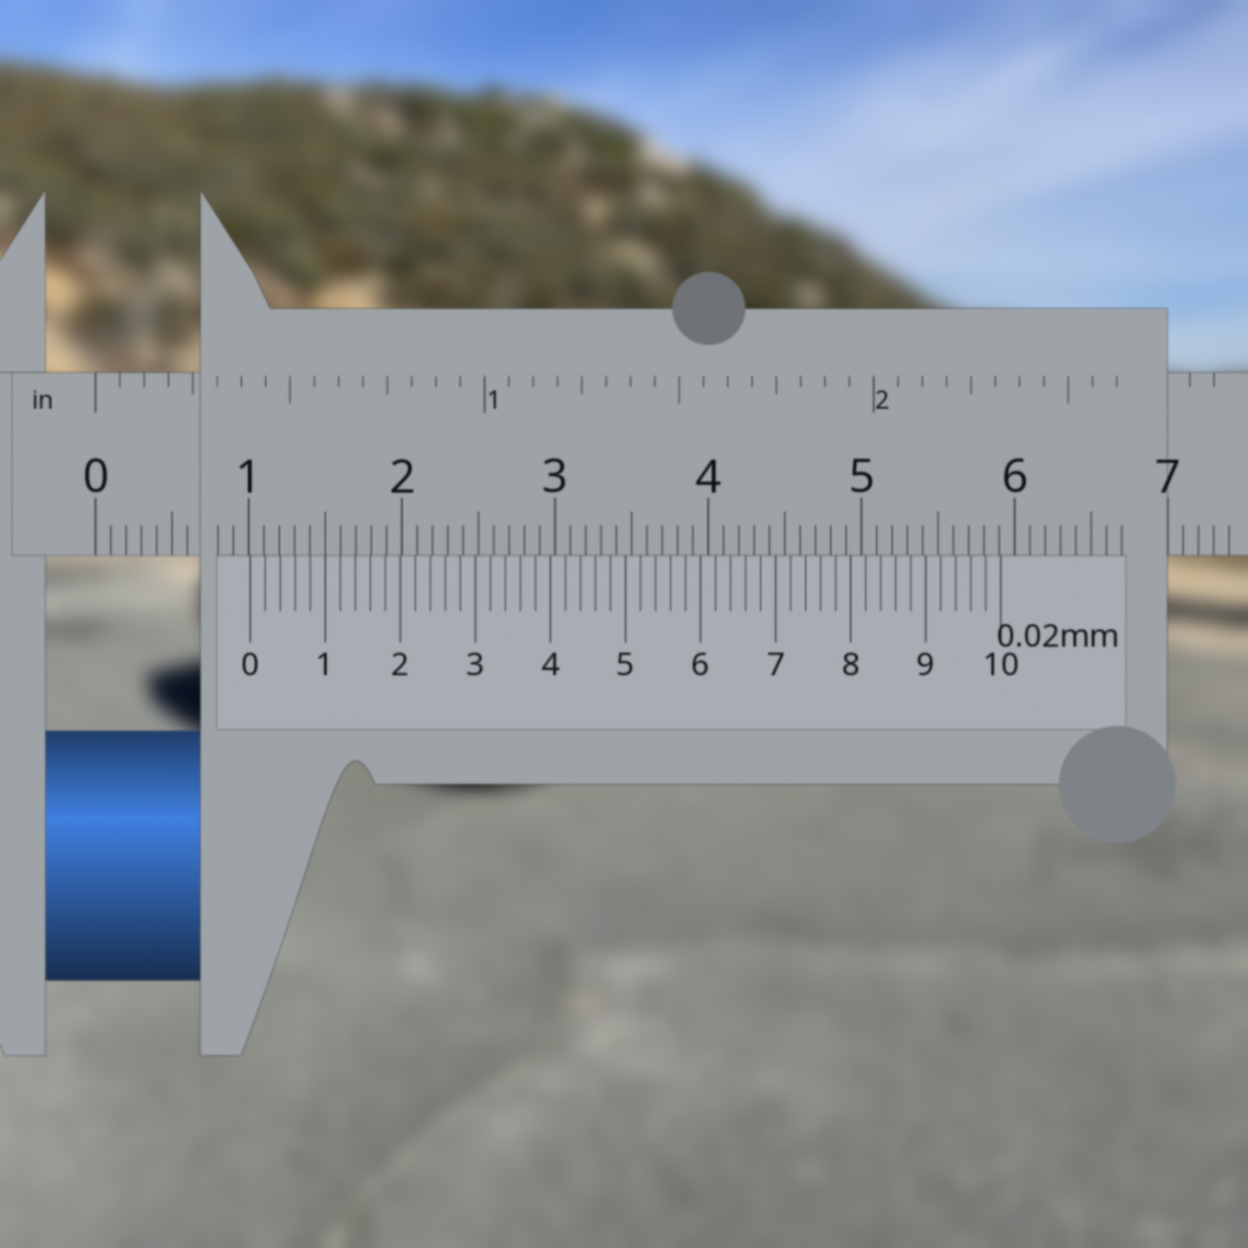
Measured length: 10.1 mm
